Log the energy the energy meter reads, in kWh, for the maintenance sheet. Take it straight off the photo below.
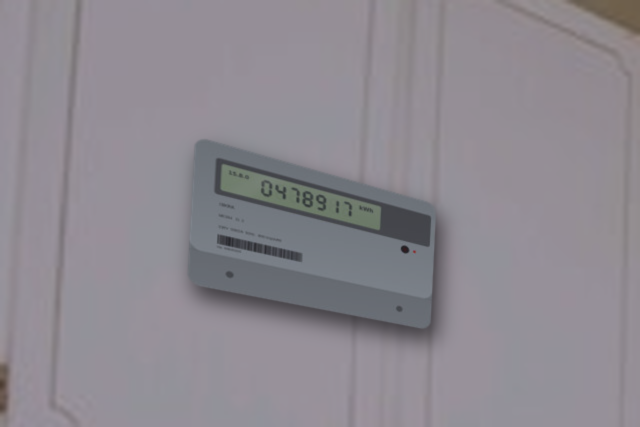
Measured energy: 478917 kWh
